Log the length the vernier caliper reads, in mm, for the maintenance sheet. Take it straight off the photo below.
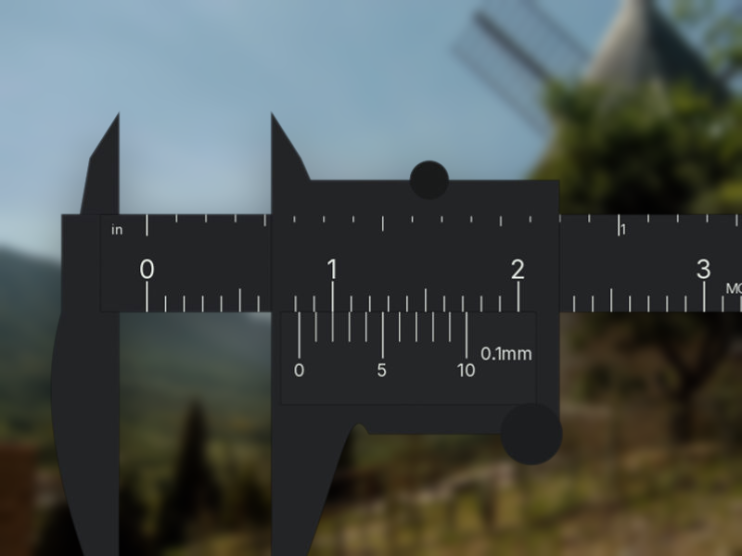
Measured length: 8.2 mm
